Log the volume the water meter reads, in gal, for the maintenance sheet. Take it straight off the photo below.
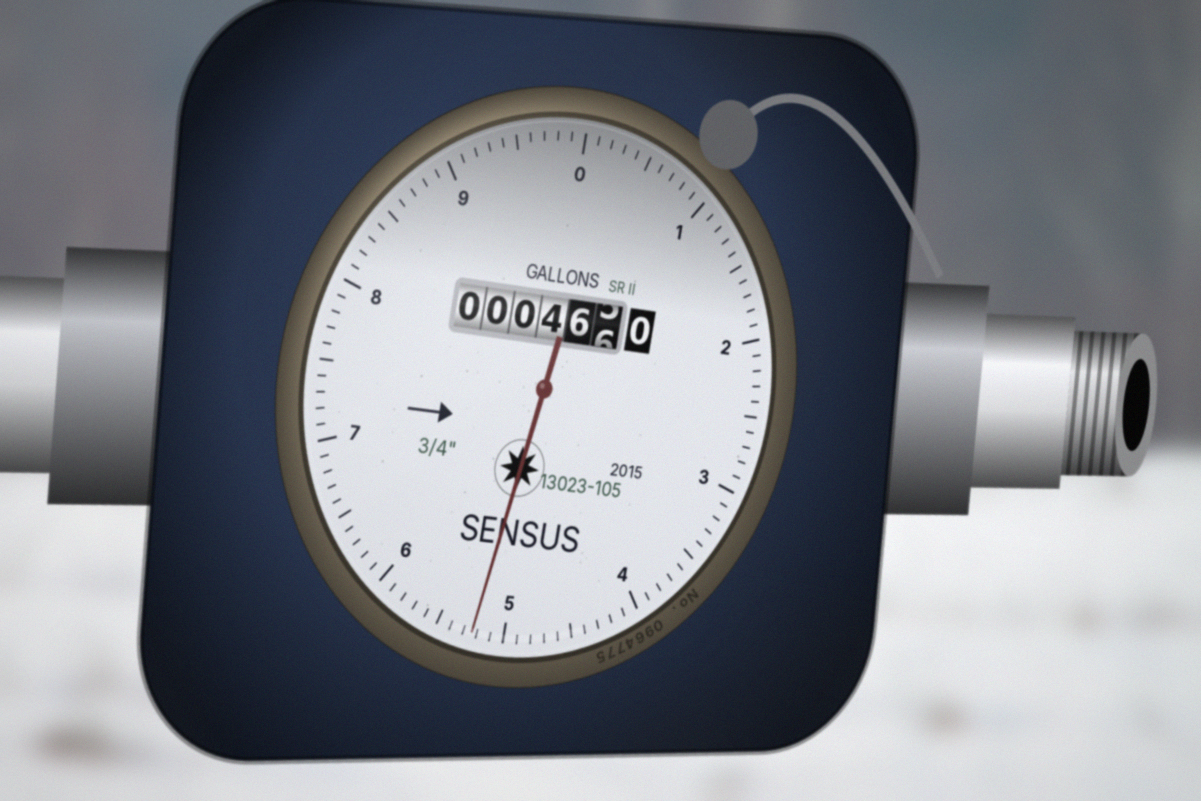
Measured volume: 4655.2 gal
